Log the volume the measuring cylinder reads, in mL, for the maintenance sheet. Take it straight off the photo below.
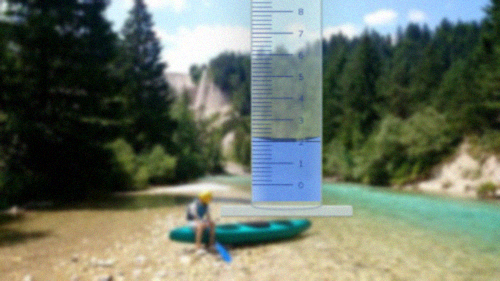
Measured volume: 2 mL
